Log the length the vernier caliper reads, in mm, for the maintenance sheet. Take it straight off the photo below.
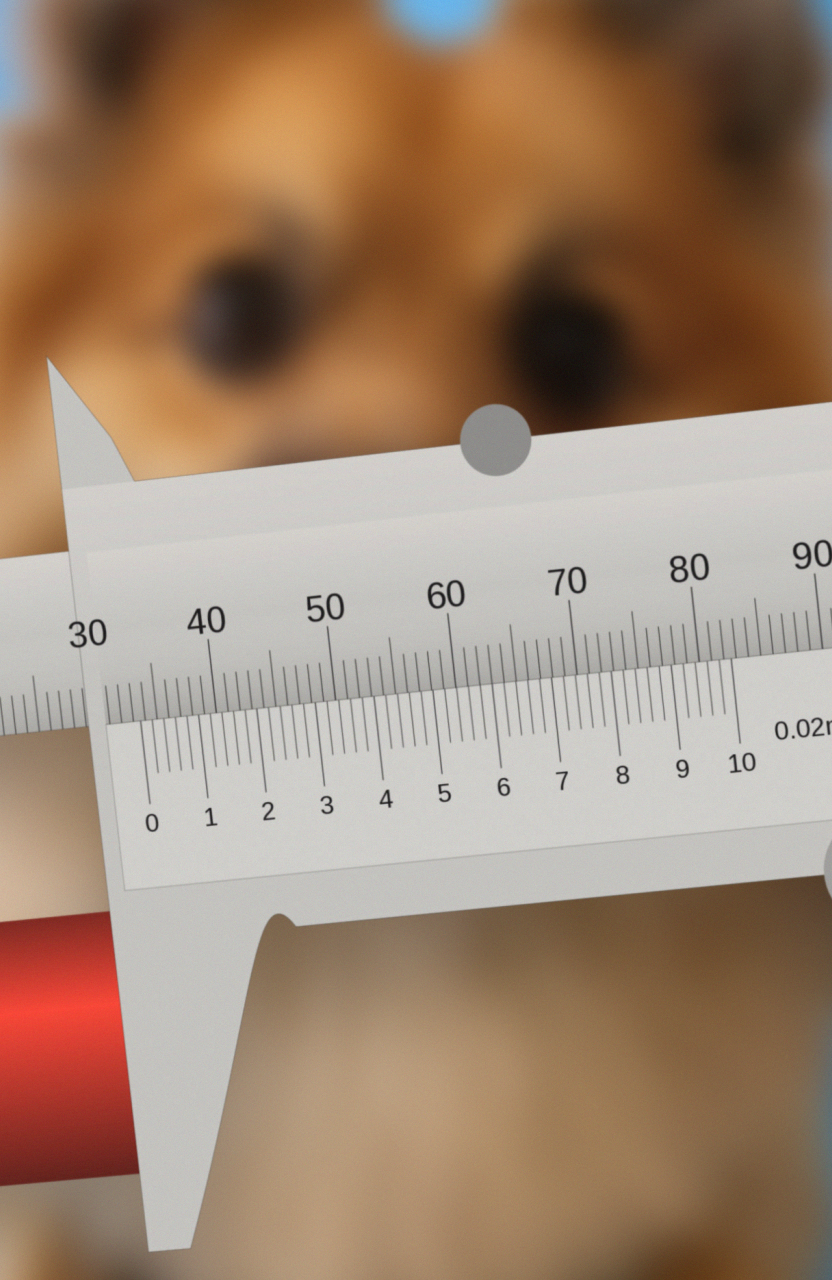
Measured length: 33.6 mm
